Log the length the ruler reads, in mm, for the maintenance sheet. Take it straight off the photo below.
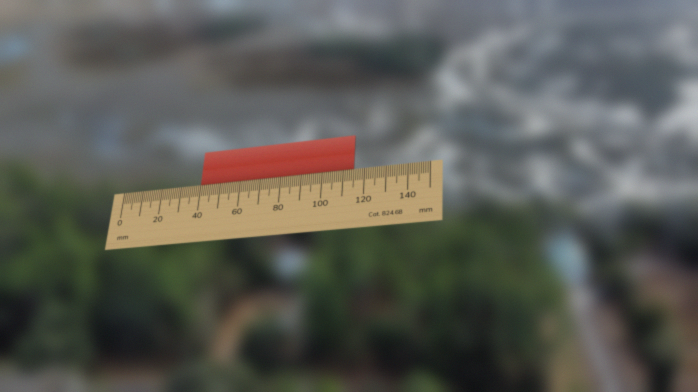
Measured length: 75 mm
